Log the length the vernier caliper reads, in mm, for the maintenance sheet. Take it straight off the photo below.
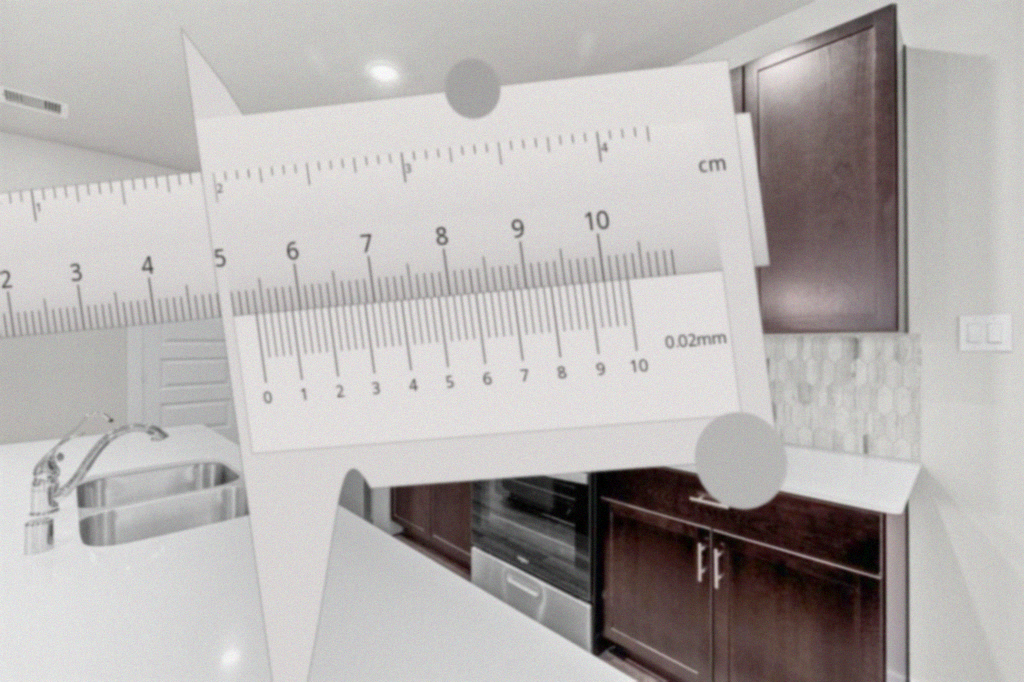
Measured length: 54.0 mm
